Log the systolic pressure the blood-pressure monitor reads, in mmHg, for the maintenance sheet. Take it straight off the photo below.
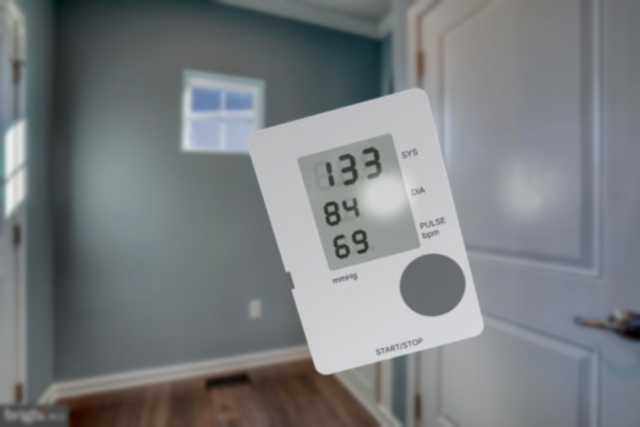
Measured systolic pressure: 133 mmHg
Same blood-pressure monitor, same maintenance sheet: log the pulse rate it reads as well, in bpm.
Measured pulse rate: 69 bpm
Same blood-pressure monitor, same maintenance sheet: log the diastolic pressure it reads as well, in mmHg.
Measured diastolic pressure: 84 mmHg
